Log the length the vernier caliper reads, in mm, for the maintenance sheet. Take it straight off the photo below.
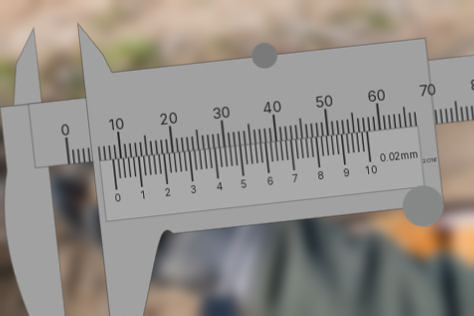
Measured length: 8.5 mm
